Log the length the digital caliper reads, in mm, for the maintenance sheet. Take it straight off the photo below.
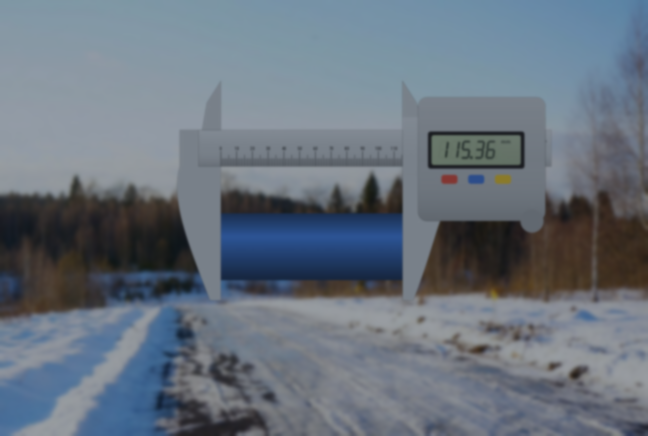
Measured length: 115.36 mm
